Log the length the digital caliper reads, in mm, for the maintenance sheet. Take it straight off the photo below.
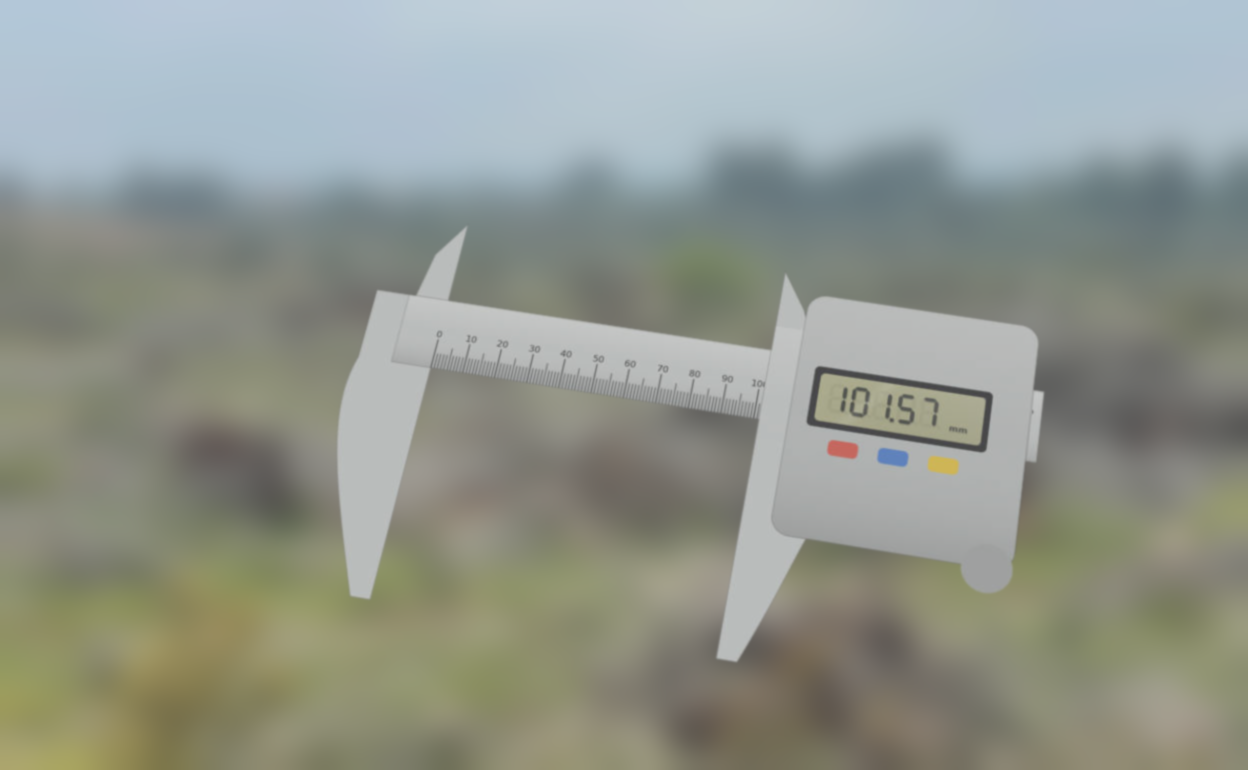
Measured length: 101.57 mm
